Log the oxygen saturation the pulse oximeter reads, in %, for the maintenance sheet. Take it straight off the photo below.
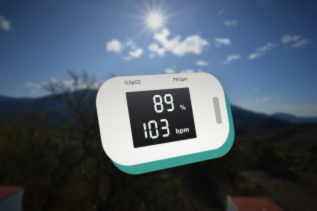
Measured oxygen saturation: 89 %
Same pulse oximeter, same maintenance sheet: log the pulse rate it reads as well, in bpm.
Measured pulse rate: 103 bpm
